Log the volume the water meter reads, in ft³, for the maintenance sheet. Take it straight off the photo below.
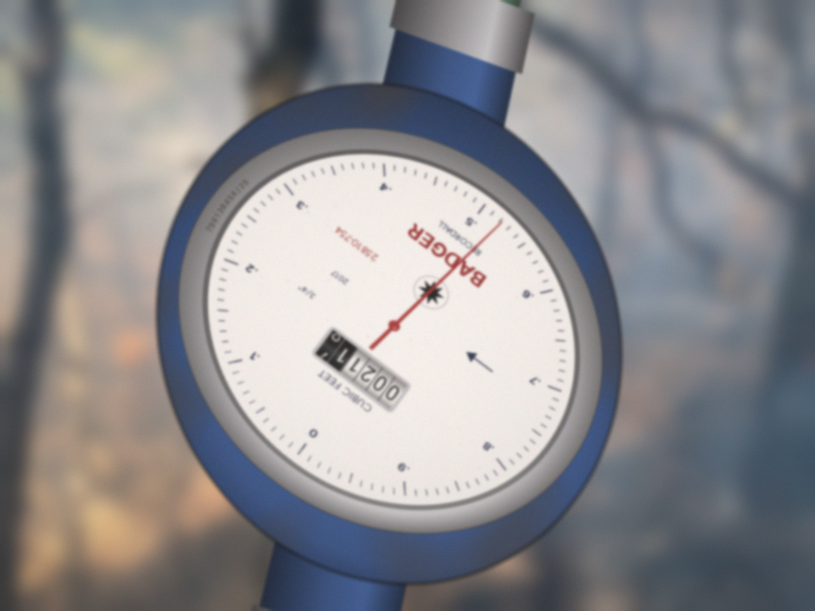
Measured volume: 2117.52 ft³
